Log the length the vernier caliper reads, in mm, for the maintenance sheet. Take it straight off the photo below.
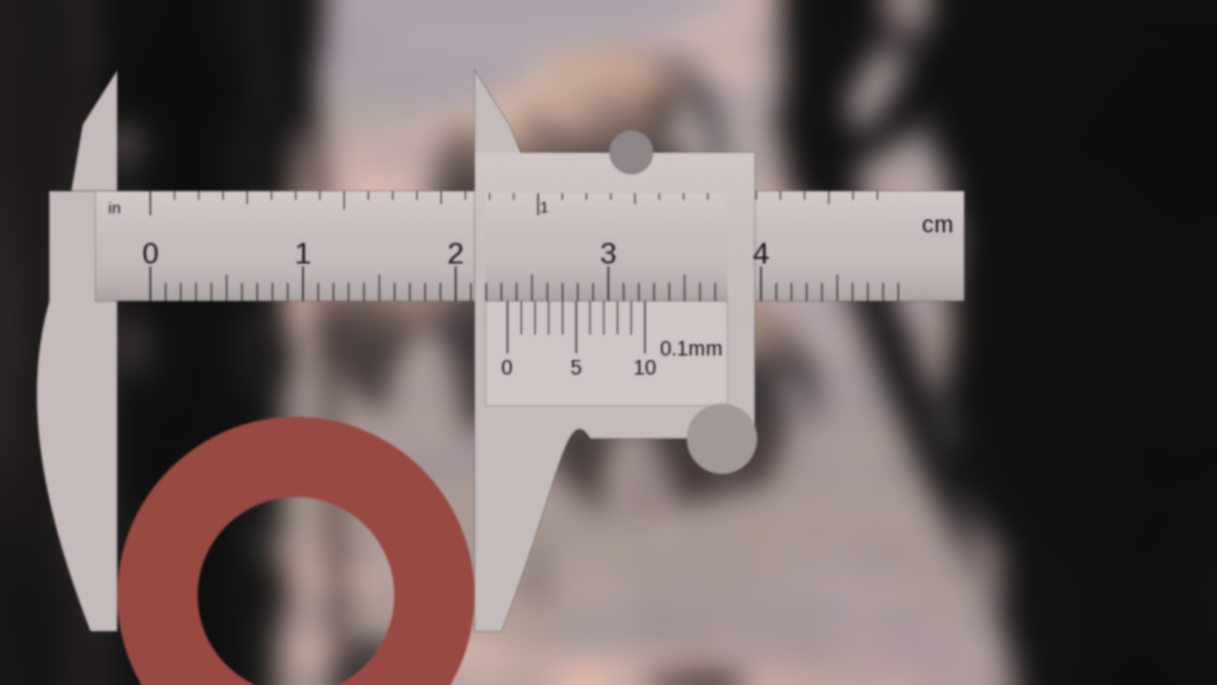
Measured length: 23.4 mm
